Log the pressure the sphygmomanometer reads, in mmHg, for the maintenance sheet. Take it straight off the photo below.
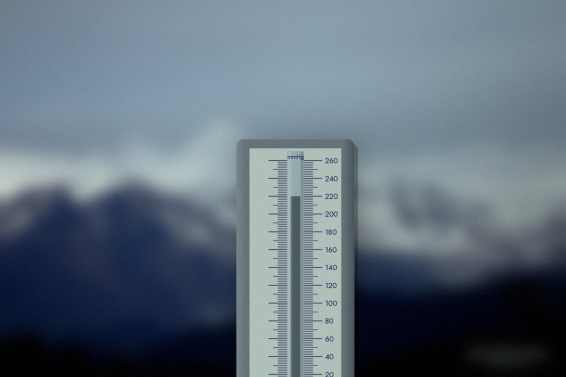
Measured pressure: 220 mmHg
